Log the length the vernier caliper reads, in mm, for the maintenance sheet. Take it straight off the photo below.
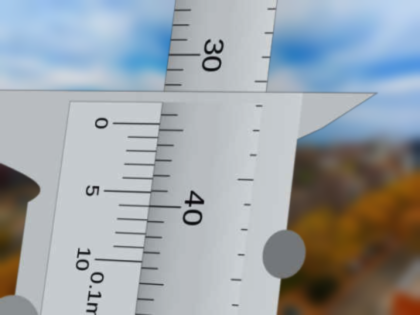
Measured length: 34.6 mm
